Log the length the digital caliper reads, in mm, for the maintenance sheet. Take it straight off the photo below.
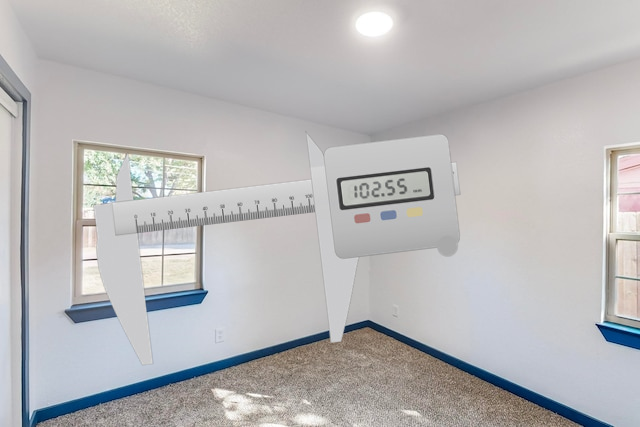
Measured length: 102.55 mm
